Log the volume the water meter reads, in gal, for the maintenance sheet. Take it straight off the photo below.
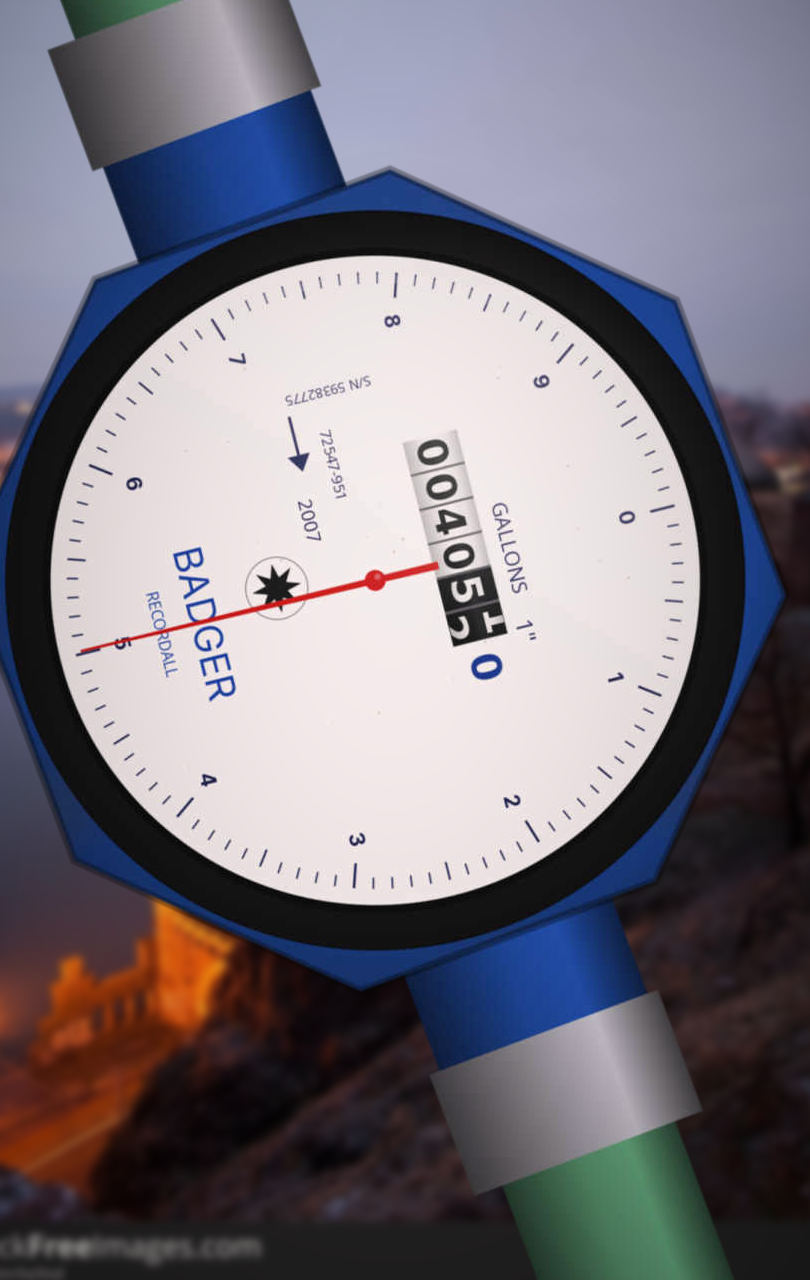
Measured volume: 40515.0 gal
